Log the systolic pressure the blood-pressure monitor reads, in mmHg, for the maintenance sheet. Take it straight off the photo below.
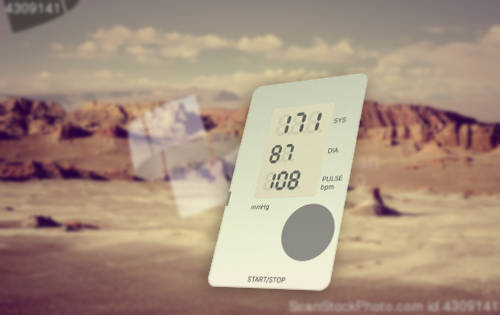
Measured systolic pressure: 171 mmHg
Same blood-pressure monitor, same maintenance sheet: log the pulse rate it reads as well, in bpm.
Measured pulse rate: 108 bpm
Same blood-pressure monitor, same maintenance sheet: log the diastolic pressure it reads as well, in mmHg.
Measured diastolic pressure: 87 mmHg
